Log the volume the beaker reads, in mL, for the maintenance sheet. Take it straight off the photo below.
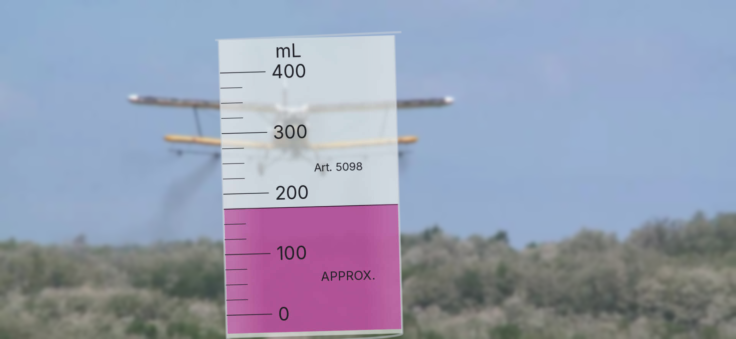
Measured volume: 175 mL
